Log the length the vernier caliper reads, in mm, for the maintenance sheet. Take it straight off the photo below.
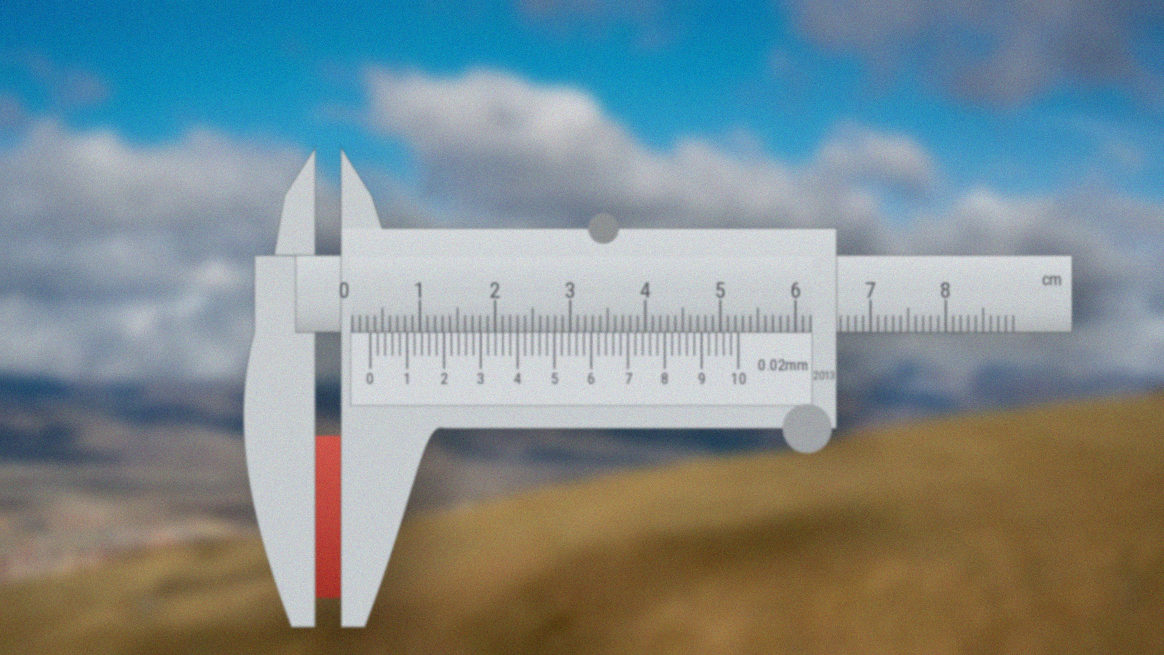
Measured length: 3.4 mm
